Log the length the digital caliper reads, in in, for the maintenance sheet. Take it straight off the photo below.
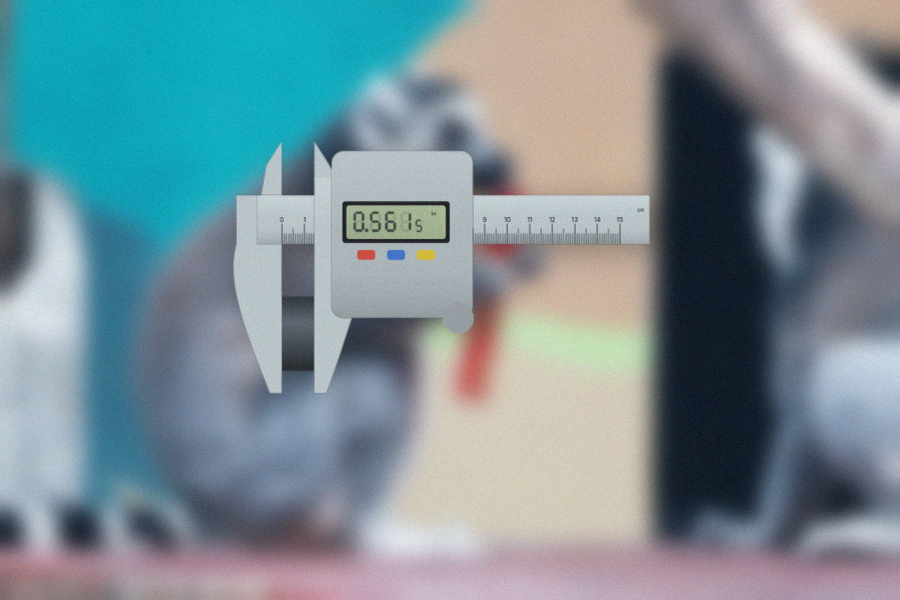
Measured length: 0.5615 in
